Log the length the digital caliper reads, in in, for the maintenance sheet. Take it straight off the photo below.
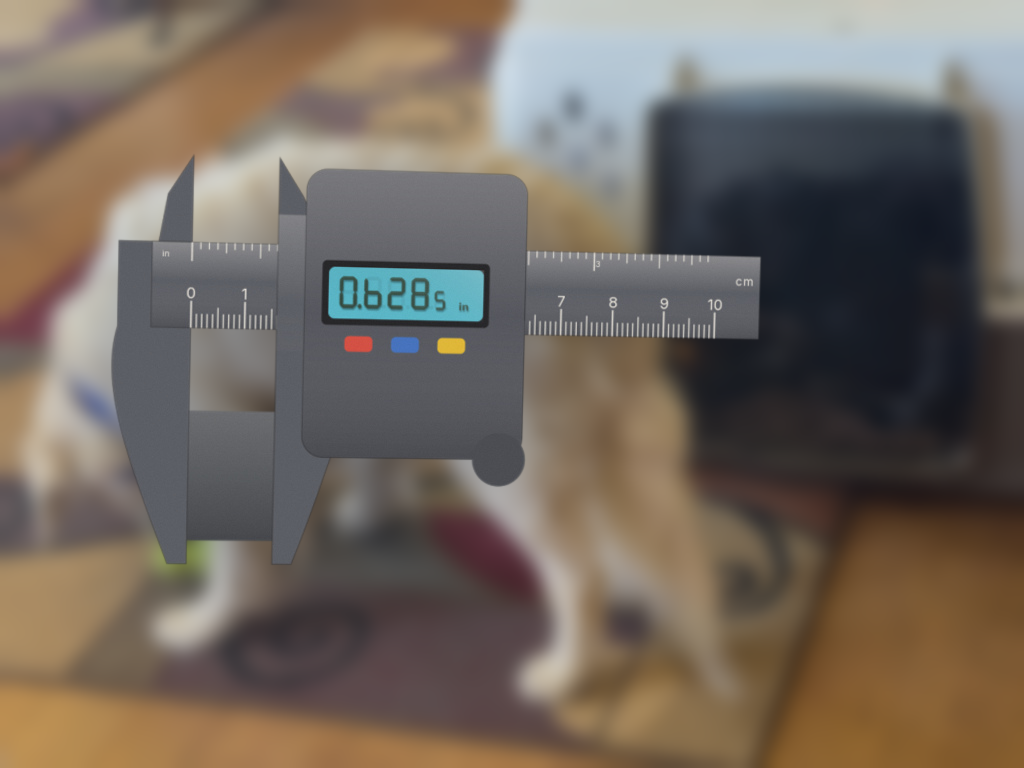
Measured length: 0.6285 in
